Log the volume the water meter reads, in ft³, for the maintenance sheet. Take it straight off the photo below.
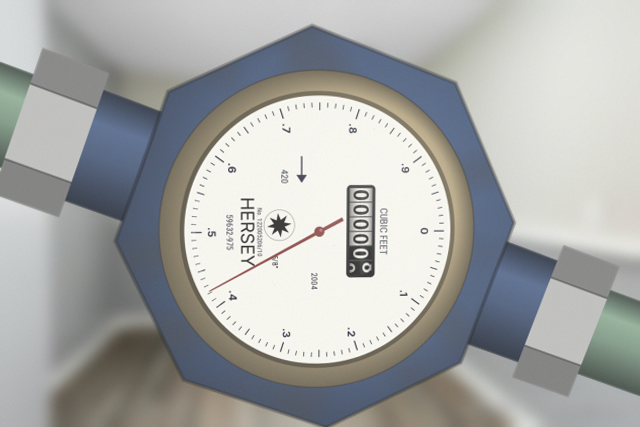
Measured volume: 8.42 ft³
